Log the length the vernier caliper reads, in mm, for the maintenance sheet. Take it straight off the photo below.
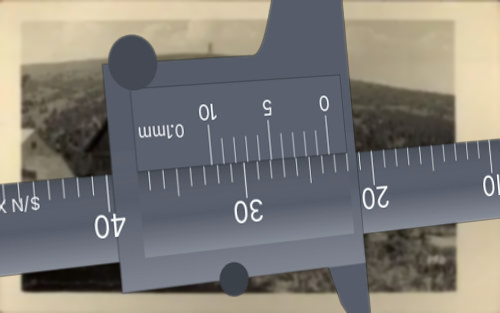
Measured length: 23.4 mm
